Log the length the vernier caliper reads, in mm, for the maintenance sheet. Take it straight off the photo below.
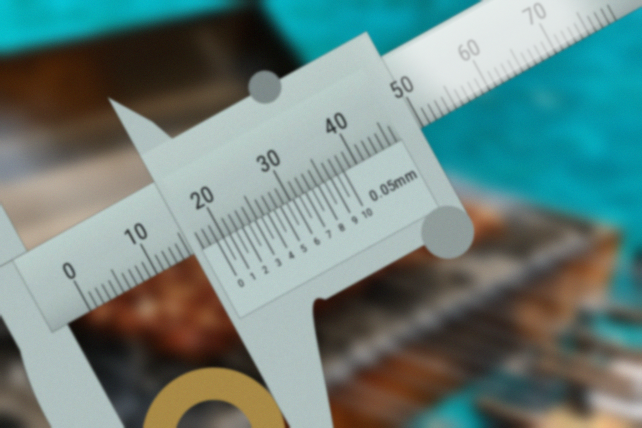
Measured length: 19.0 mm
